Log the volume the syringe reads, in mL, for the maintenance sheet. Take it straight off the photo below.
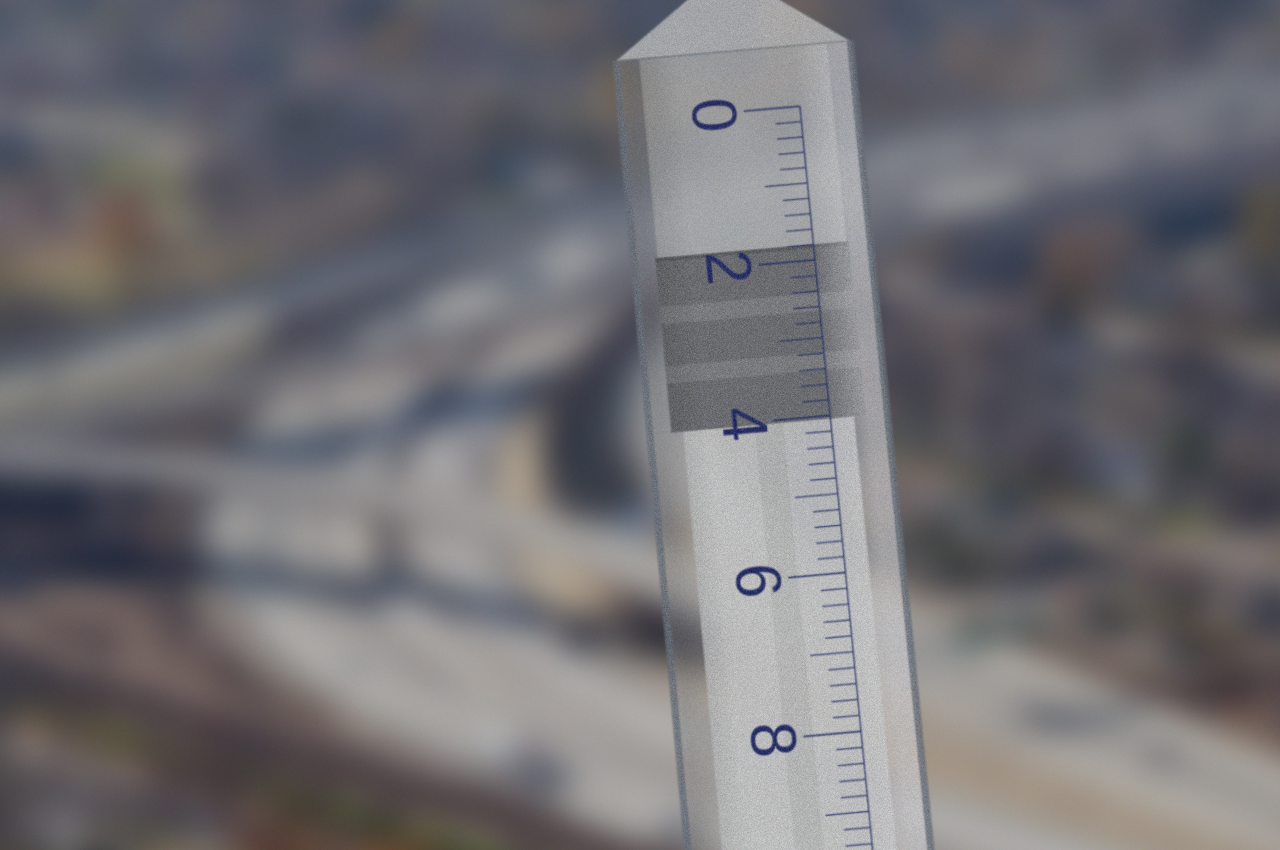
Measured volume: 1.8 mL
